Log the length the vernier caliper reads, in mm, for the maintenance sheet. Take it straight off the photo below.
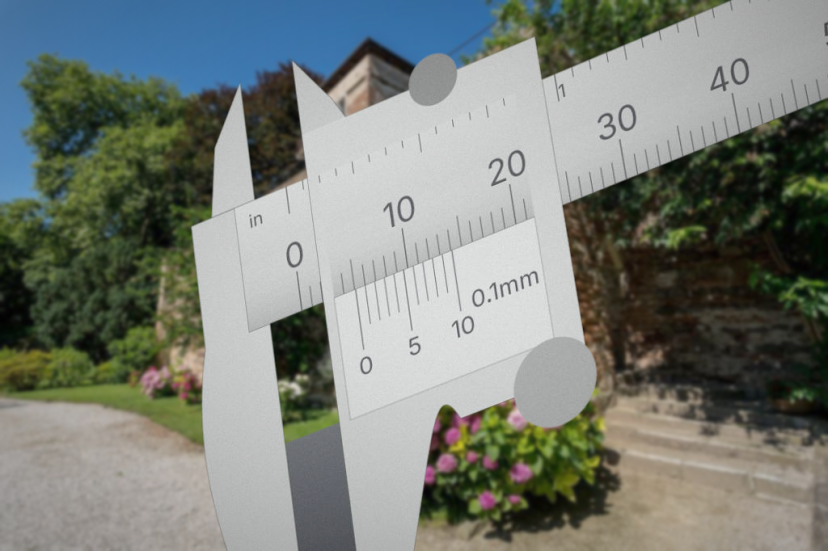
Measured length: 5.1 mm
